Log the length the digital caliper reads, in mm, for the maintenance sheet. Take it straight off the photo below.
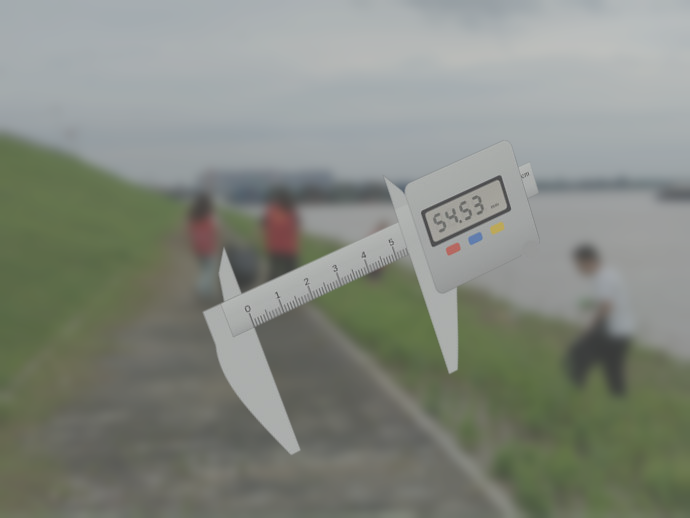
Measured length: 54.53 mm
